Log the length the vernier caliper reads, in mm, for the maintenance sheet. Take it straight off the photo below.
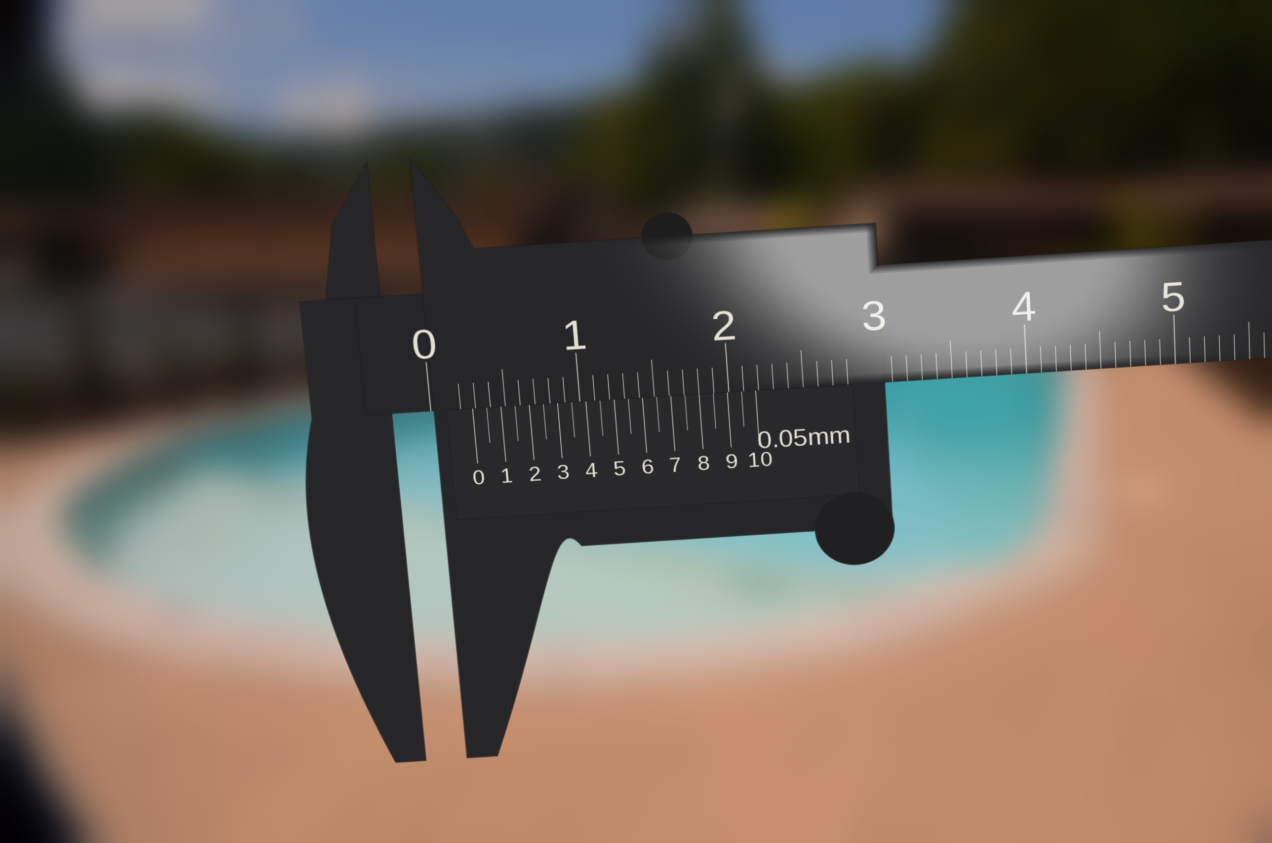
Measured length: 2.8 mm
